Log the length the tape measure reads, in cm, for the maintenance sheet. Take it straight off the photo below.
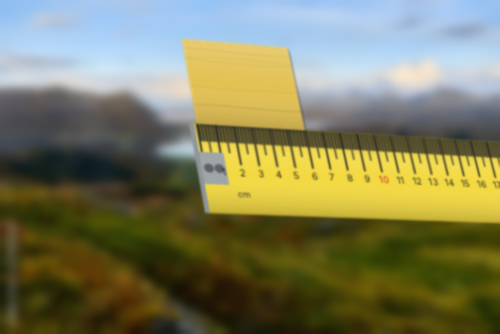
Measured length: 6 cm
